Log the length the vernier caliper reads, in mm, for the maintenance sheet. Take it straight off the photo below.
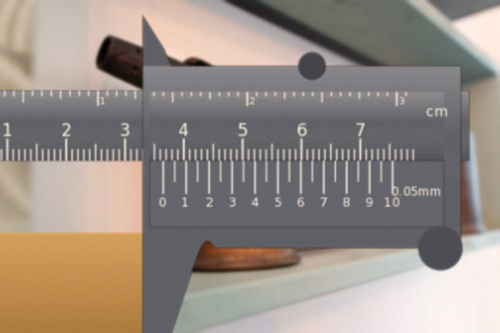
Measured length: 36.5 mm
